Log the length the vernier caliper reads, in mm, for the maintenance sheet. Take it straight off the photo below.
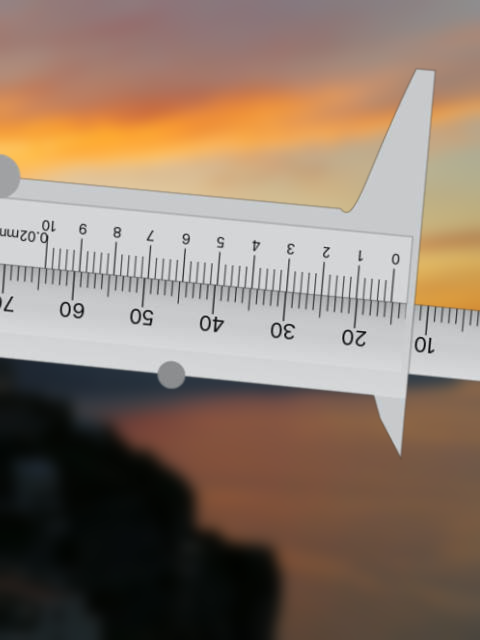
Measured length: 15.2 mm
